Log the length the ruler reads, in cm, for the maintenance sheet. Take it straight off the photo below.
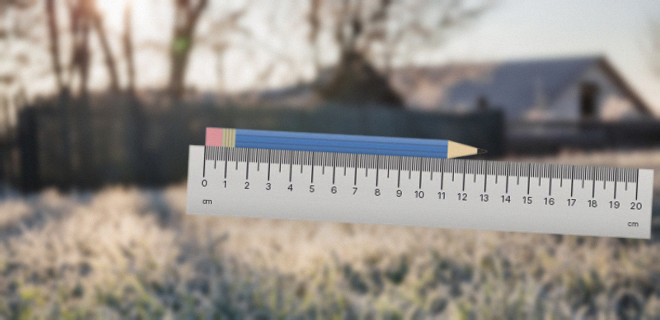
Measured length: 13 cm
